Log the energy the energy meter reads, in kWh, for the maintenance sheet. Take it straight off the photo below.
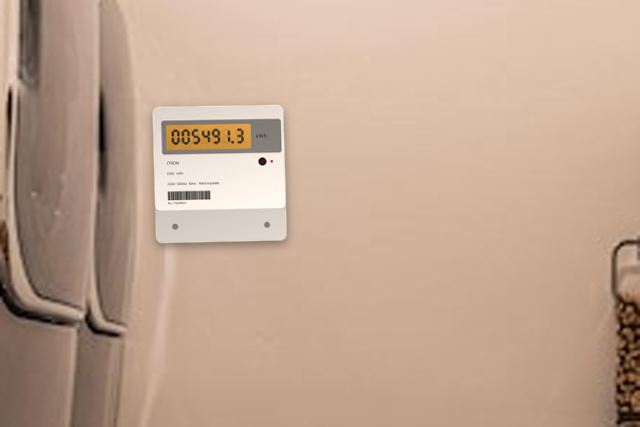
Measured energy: 5491.3 kWh
